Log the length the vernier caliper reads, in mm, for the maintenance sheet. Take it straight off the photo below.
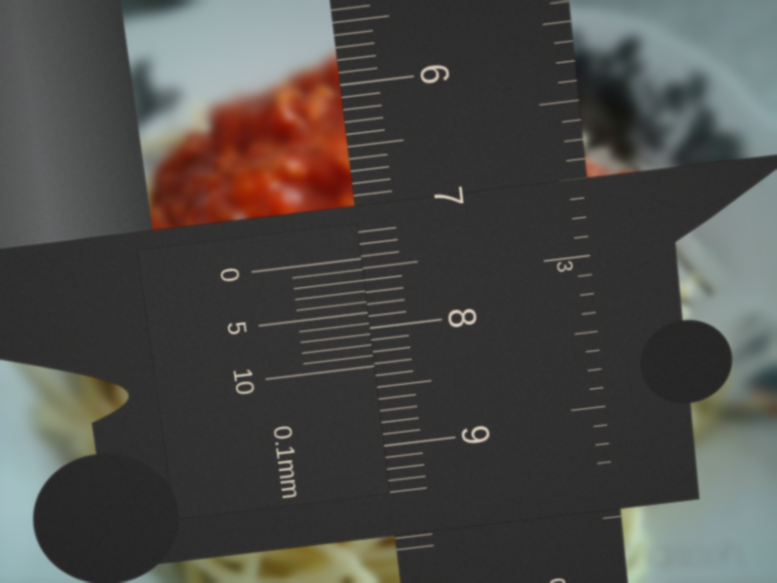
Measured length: 74.2 mm
